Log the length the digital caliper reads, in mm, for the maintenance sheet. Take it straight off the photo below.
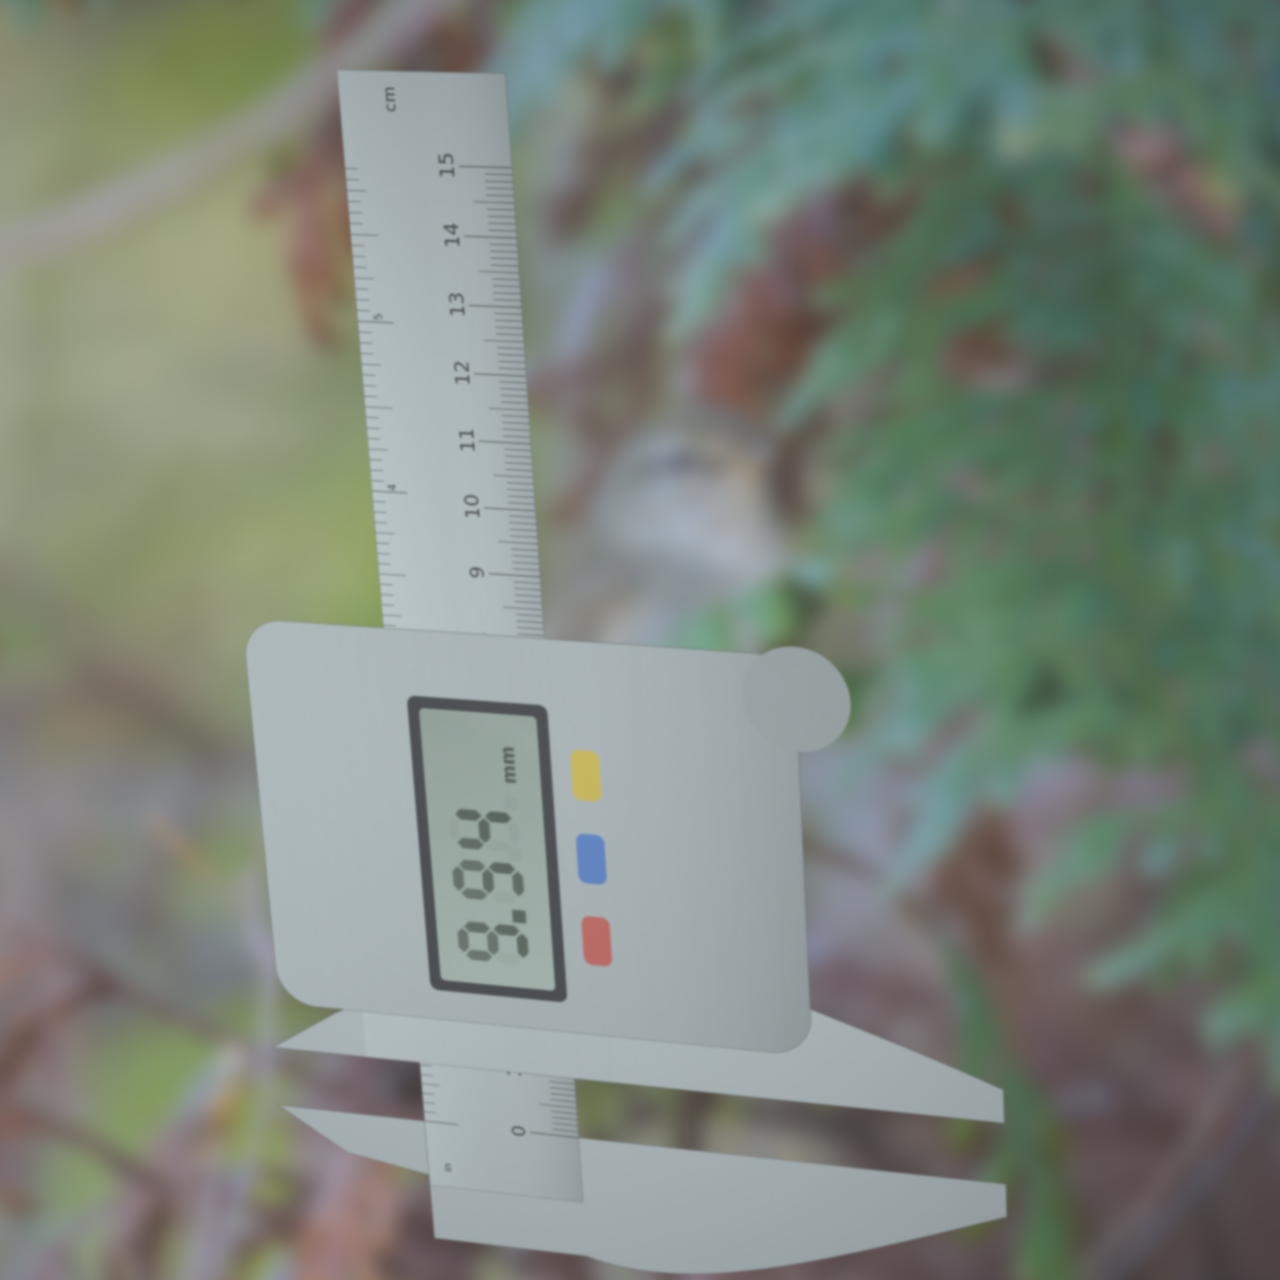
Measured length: 9.94 mm
